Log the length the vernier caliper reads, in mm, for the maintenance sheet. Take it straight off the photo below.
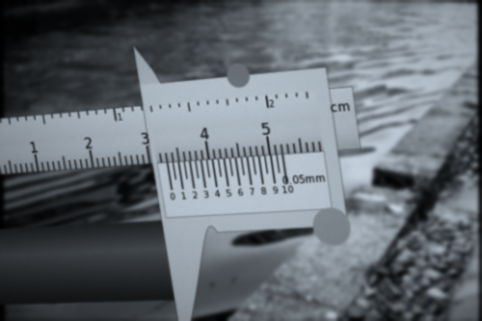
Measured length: 33.0 mm
